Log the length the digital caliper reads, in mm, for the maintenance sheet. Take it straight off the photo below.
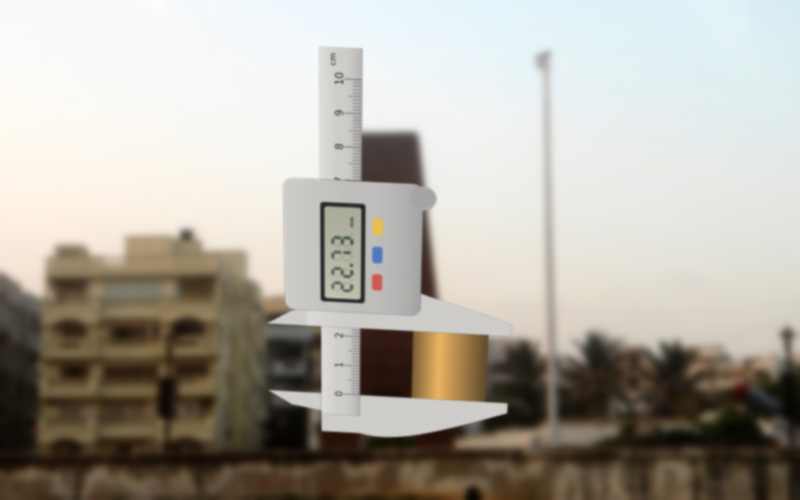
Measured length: 22.73 mm
